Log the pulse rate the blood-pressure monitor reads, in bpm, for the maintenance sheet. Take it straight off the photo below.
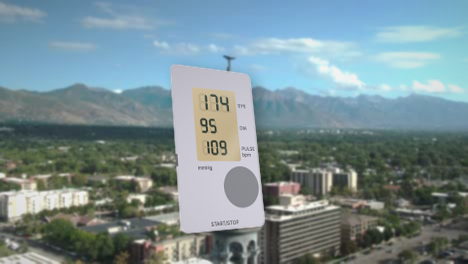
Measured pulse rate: 109 bpm
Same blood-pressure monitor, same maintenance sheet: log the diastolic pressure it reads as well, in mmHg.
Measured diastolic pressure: 95 mmHg
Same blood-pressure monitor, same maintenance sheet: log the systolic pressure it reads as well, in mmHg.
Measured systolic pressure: 174 mmHg
